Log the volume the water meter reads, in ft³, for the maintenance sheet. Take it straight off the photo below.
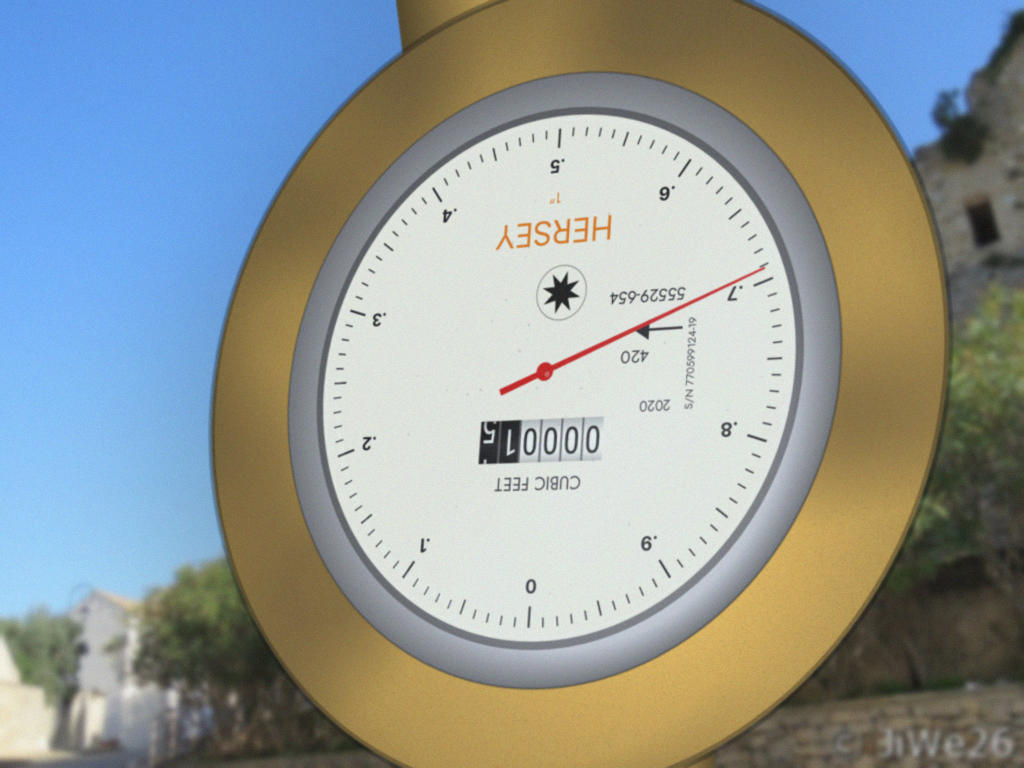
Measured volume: 14.69 ft³
